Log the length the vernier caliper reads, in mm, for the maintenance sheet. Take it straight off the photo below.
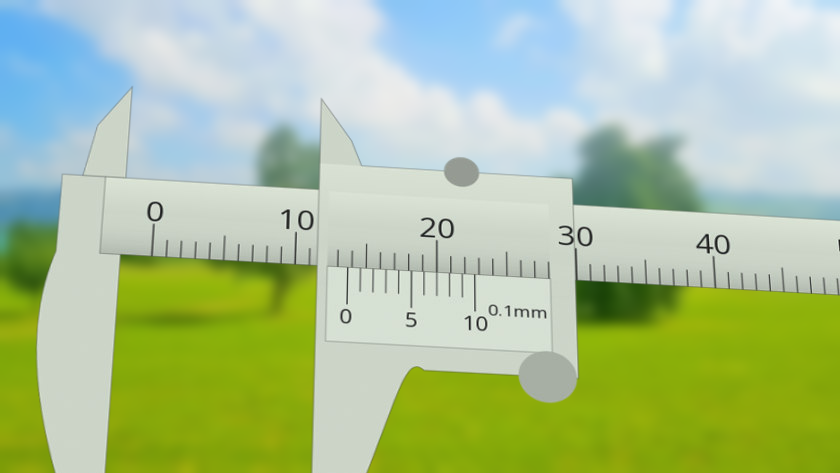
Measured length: 13.7 mm
